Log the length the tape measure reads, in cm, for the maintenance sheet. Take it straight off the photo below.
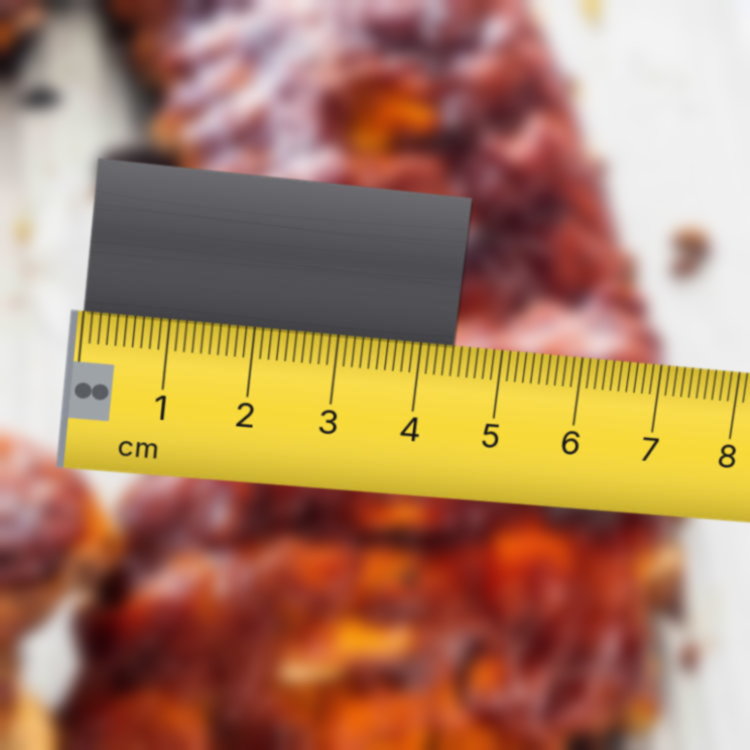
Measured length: 4.4 cm
